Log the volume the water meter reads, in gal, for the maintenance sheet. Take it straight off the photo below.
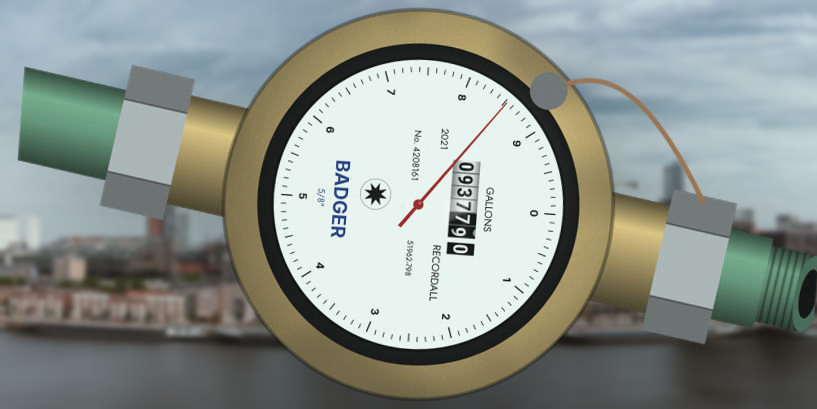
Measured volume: 937788.5 gal
